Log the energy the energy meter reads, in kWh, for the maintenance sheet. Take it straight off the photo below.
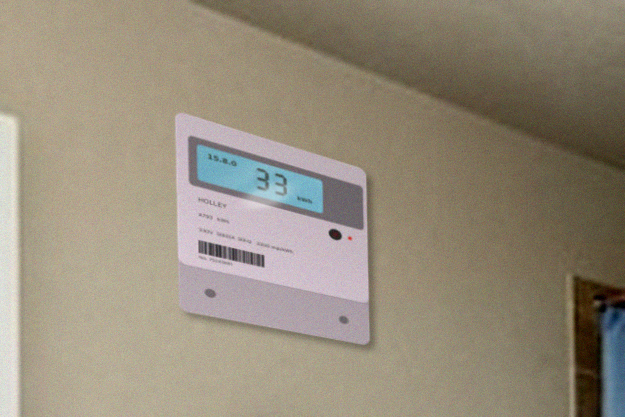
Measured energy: 33 kWh
